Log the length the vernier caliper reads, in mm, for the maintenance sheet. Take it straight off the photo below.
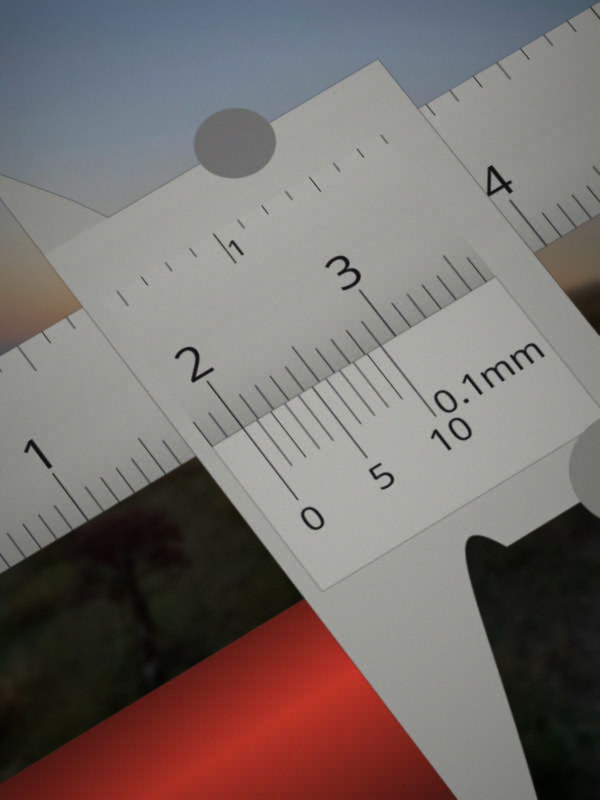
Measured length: 20.0 mm
